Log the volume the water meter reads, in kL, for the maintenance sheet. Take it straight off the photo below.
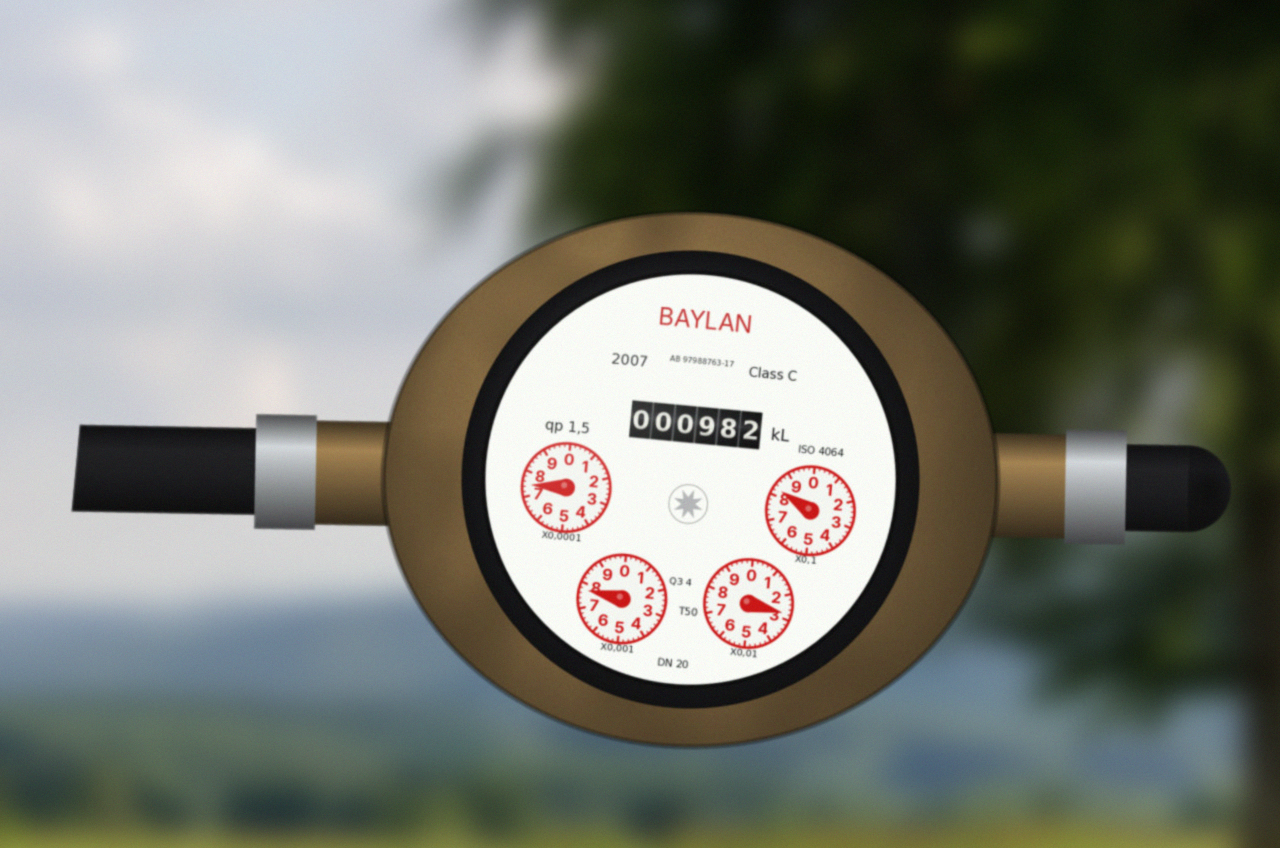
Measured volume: 982.8277 kL
